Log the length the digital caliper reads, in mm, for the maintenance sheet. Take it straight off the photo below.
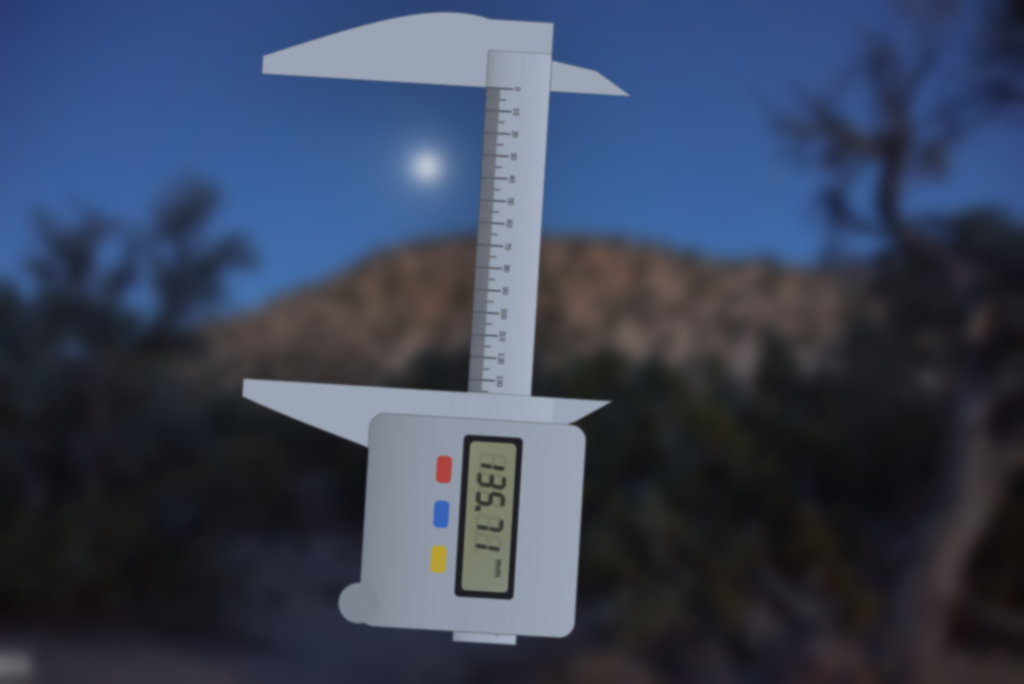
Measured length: 135.71 mm
